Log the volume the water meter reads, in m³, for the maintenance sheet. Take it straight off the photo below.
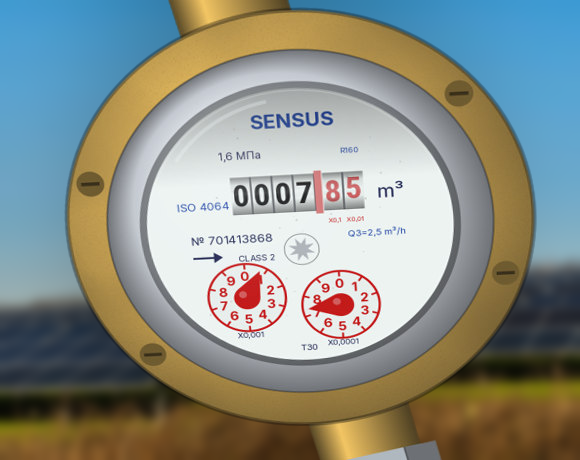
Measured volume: 7.8507 m³
